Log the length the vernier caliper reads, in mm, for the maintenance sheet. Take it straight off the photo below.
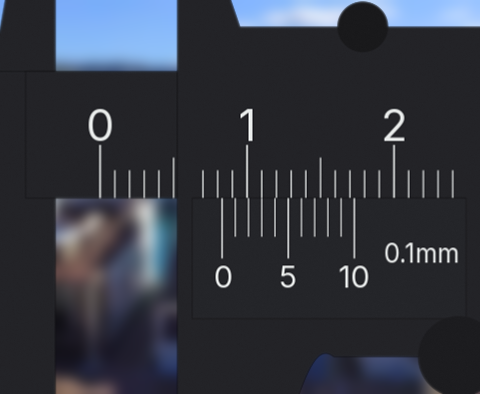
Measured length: 8.3 mm
